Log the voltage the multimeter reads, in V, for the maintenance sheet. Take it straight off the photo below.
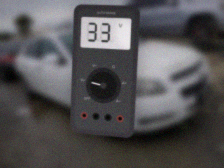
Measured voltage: 33 V
